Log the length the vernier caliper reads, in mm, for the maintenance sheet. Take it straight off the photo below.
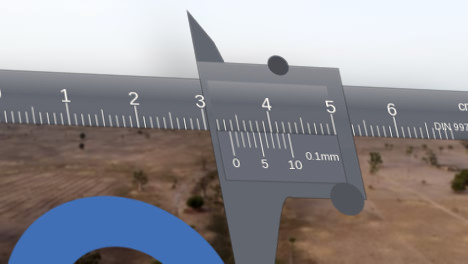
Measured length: 33.6 mm
